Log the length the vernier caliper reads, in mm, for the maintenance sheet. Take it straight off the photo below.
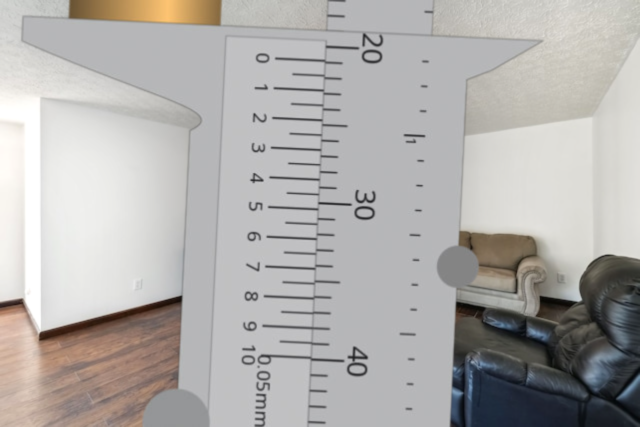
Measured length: 20.9 mm
